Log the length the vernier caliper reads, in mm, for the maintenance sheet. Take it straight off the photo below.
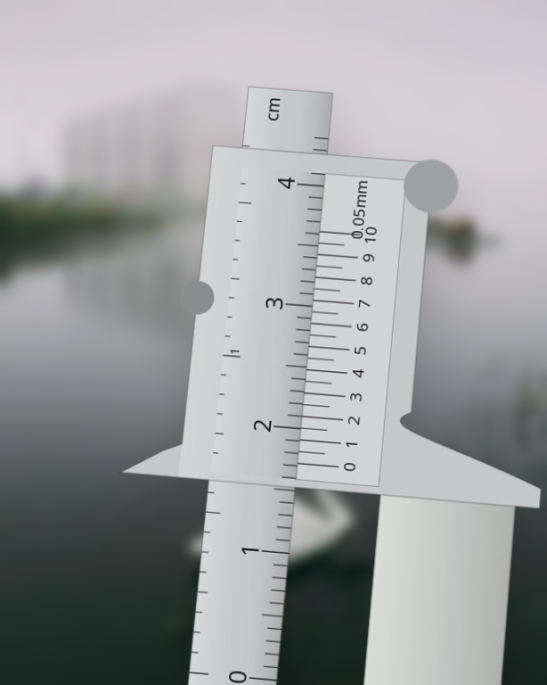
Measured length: 17.2 mm
